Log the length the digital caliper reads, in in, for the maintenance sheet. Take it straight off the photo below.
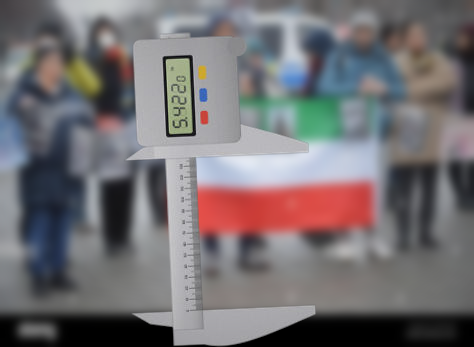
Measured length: 5.4220 in
